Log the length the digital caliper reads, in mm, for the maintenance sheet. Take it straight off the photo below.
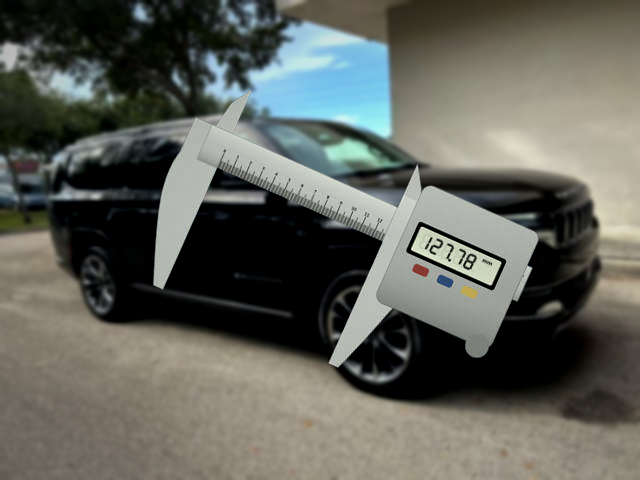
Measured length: 127.78 mm
